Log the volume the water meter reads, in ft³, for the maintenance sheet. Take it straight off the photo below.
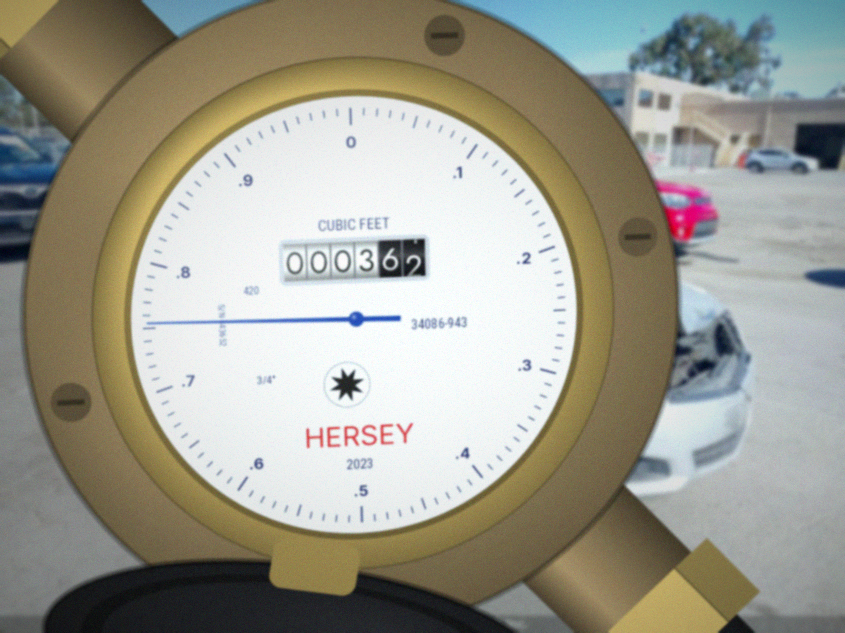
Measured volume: 361.75 ft³
